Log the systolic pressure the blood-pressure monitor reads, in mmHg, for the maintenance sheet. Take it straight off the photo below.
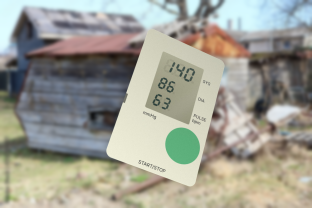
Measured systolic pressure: 140 mmHg
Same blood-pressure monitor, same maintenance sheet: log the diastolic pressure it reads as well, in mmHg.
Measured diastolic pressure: 86 mmHg
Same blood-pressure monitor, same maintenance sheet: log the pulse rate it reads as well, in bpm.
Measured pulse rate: 63 bpm
